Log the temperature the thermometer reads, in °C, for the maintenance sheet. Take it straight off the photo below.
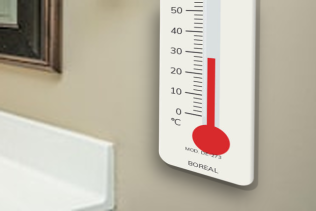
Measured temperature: 28 °C
